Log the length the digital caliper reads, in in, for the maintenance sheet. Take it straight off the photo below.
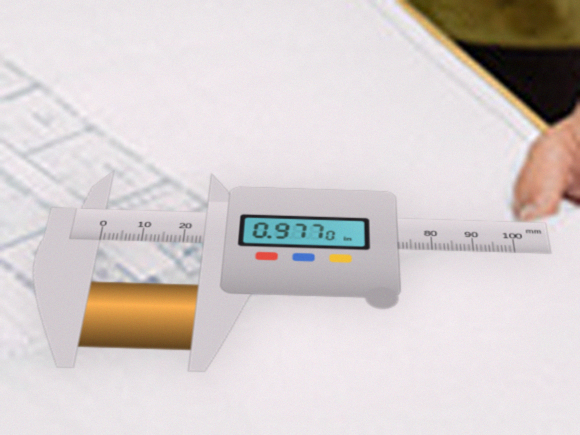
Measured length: 0.9770 in
